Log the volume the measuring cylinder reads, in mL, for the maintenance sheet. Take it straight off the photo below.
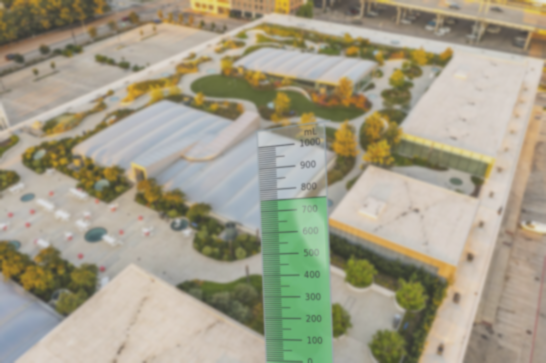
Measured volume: 750 mL
